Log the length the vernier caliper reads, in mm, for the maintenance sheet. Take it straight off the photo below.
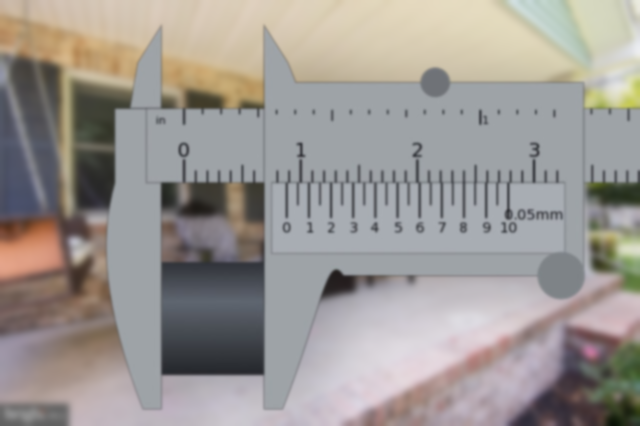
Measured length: 8.8 mm
